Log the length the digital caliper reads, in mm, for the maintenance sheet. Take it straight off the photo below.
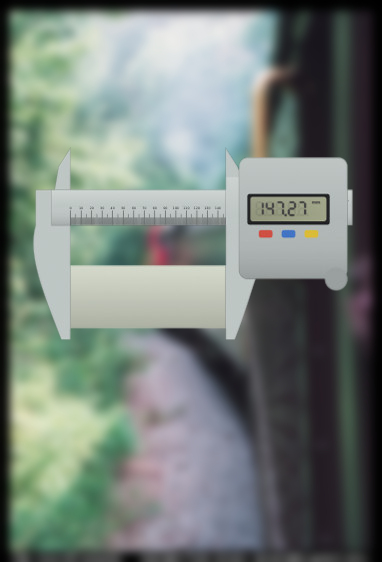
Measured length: 147.27 mm
